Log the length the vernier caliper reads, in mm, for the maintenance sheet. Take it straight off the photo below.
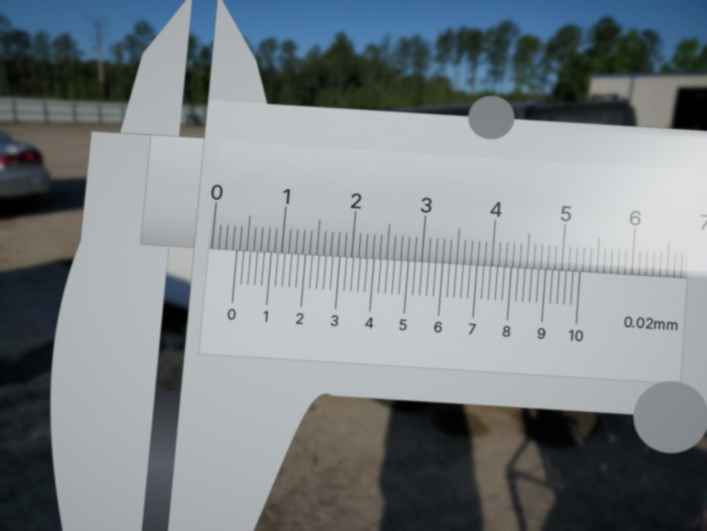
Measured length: 3.6 mm
